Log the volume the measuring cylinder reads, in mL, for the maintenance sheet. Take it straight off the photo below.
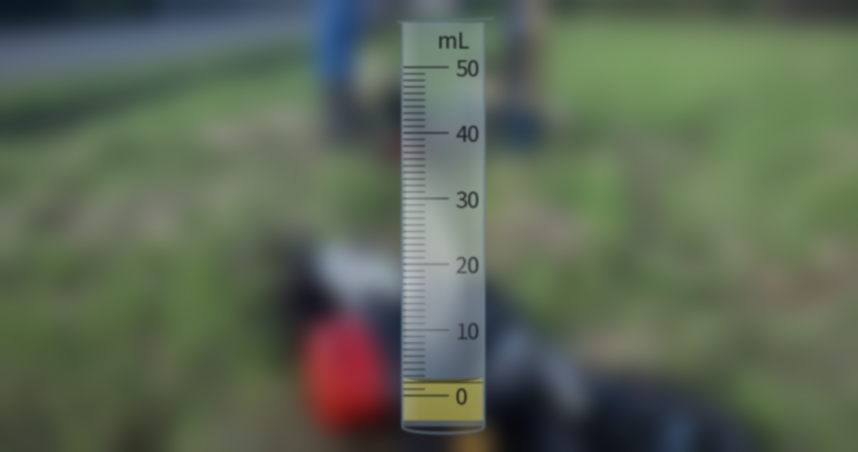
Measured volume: 2 mL
